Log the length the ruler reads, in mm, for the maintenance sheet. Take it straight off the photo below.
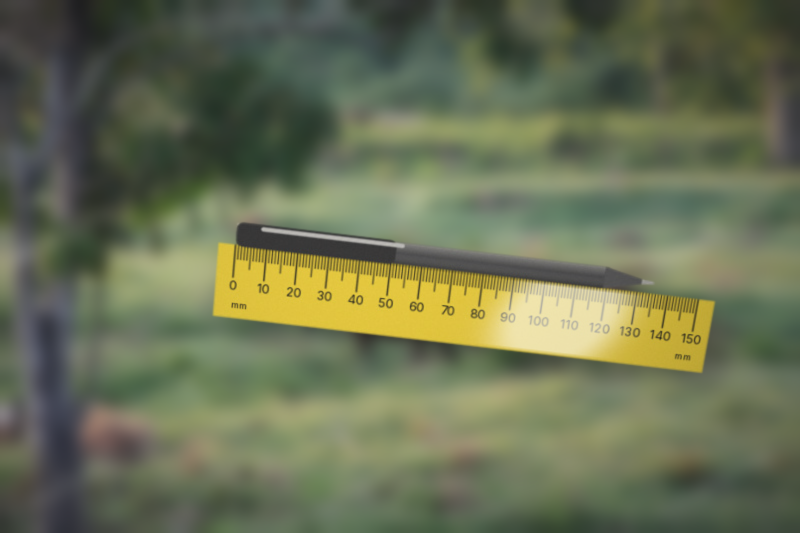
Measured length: 135 mm
